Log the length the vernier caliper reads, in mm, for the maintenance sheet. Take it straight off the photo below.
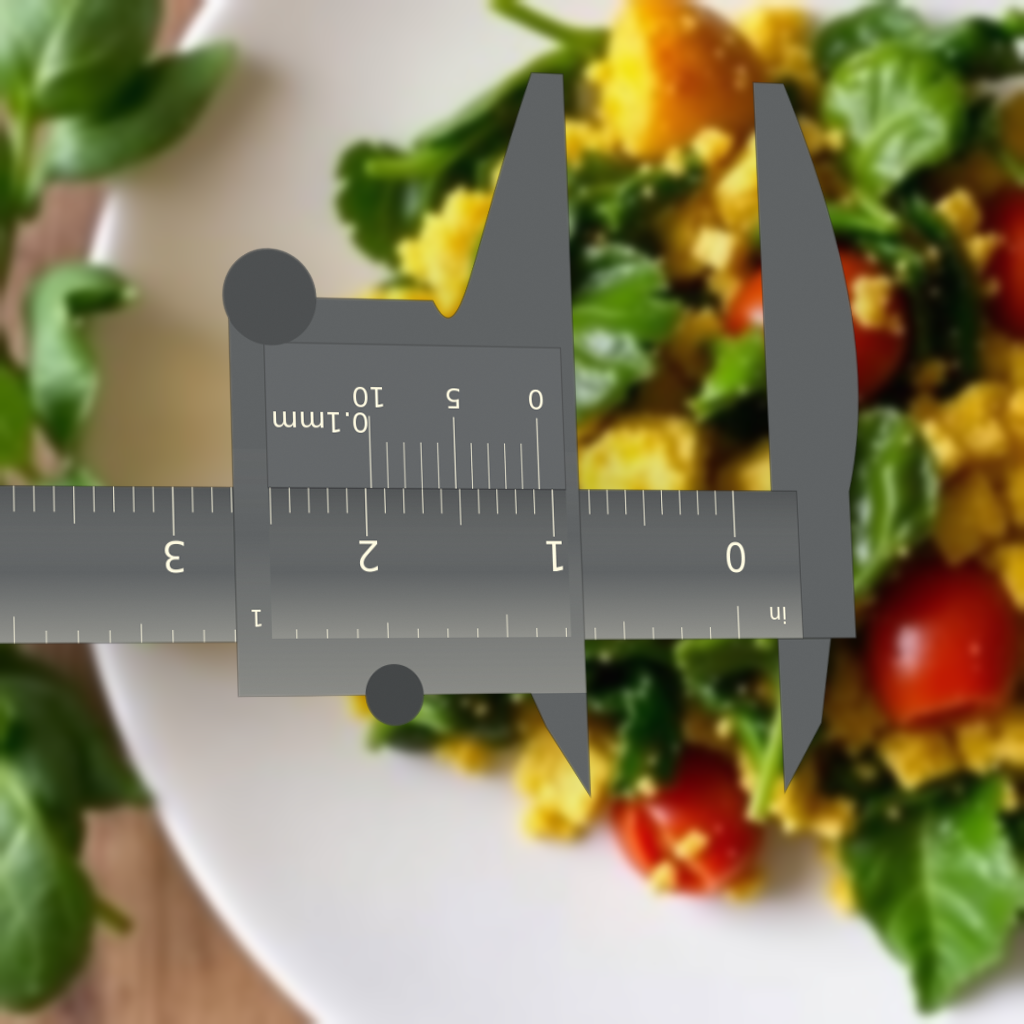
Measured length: 10.7 mm
